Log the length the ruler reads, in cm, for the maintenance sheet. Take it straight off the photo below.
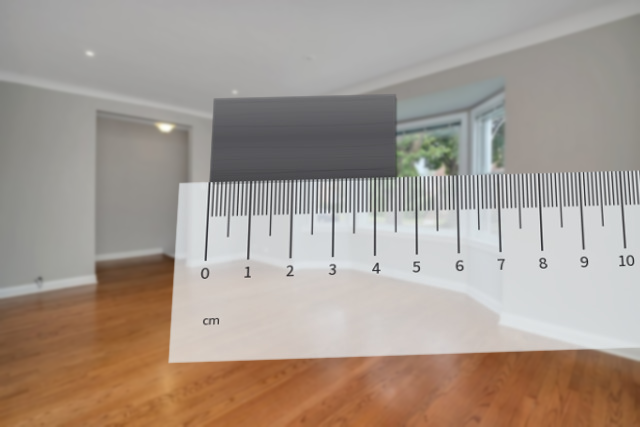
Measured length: 4.5 cm
